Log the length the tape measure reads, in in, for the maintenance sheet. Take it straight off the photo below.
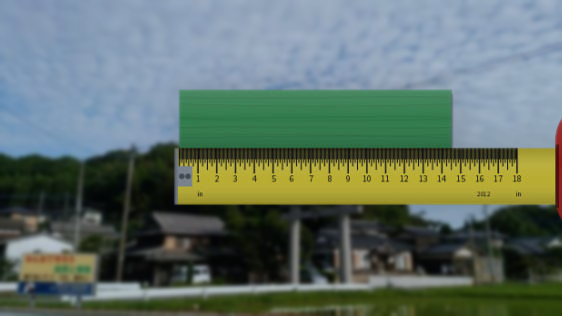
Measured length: 14.5 in
